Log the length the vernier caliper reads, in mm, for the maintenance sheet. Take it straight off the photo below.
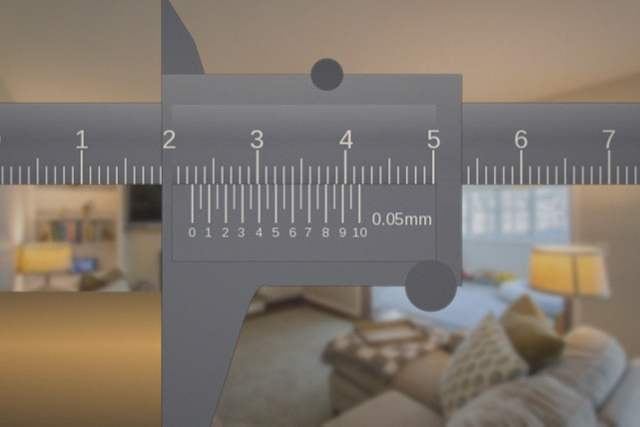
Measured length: 22.6 mm
